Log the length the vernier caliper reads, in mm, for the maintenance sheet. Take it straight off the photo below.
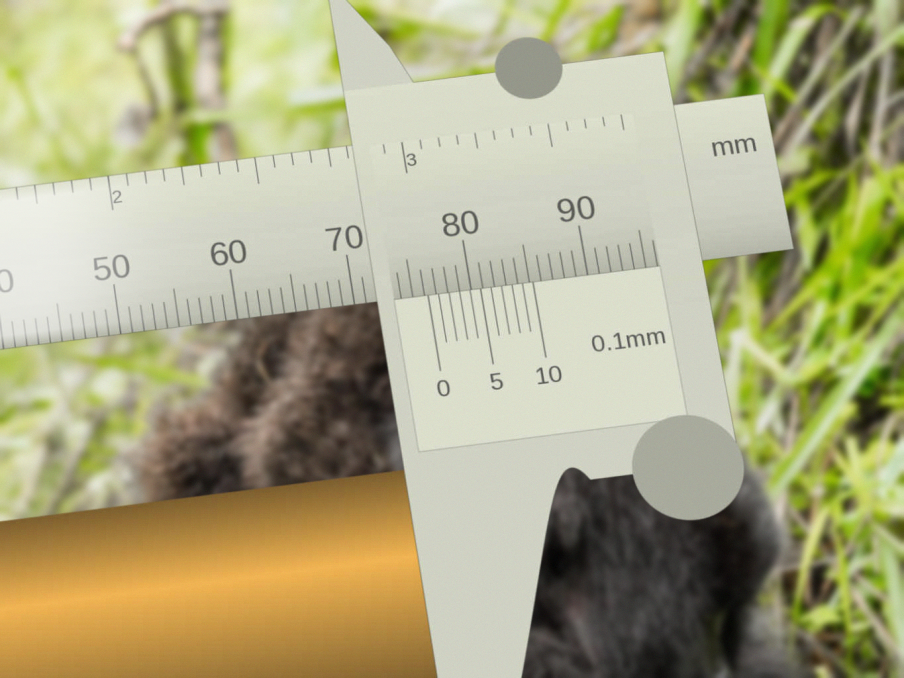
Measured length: 76.3 mm
